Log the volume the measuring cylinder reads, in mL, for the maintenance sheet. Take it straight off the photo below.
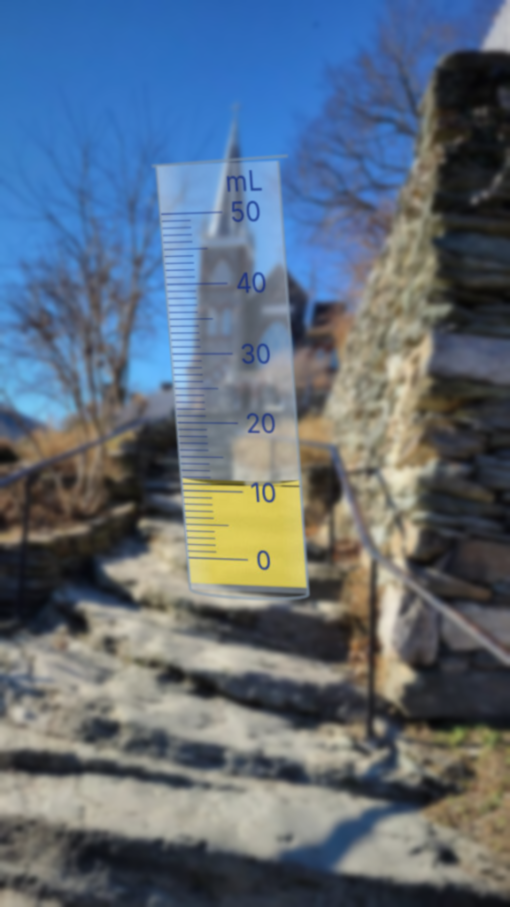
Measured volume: 11 mL
